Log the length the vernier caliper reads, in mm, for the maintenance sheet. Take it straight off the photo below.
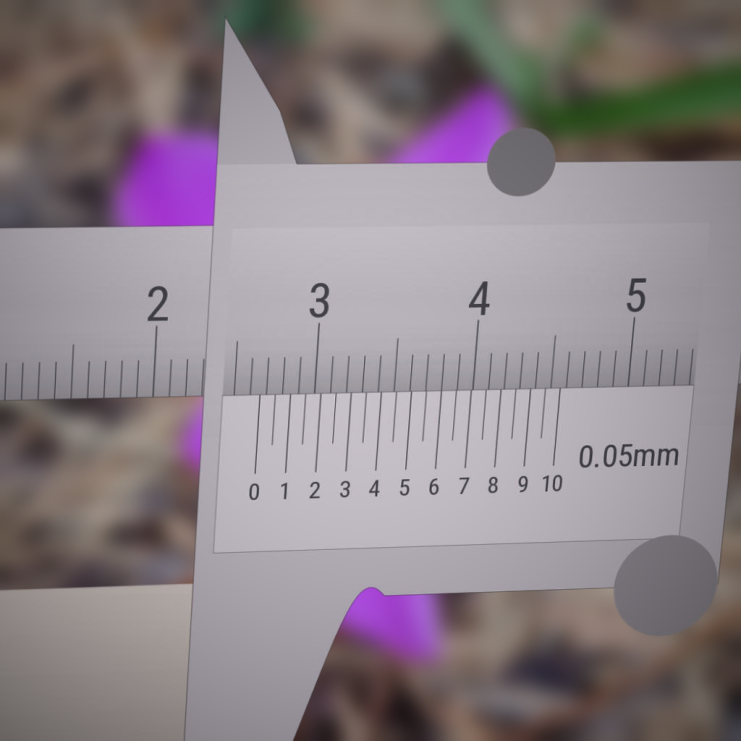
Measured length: 26.6 mm
